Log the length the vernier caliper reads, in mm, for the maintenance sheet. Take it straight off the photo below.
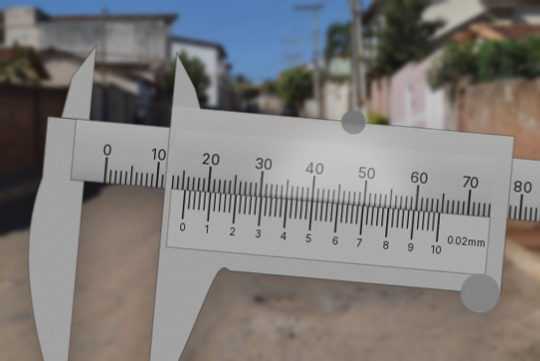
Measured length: 15.5 mm
